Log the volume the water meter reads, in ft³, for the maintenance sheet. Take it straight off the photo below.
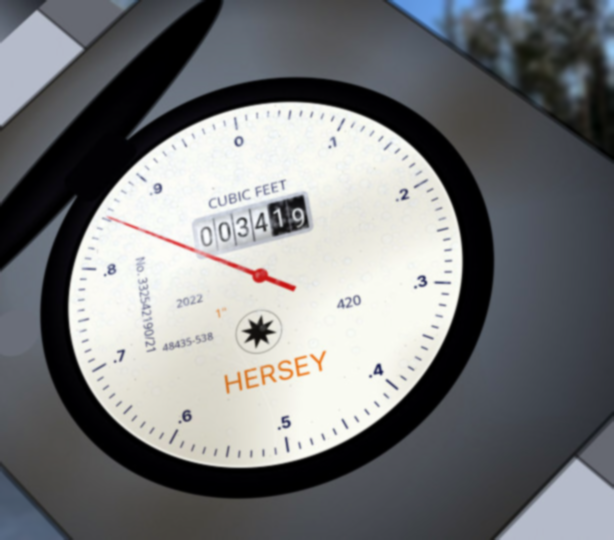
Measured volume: 3418.85 ft³
